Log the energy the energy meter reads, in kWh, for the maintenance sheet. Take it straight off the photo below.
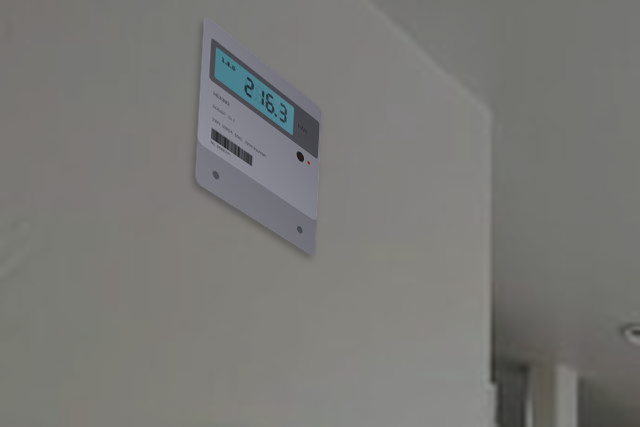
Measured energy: 216.3 kWh
